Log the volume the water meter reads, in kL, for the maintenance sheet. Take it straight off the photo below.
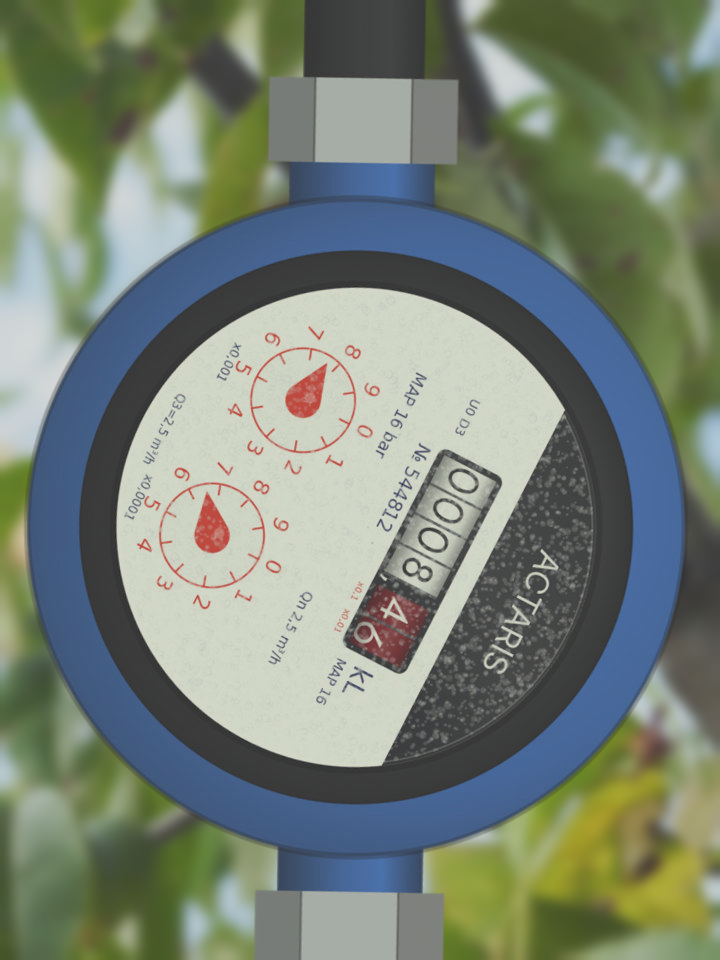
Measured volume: 8.4576 kL
